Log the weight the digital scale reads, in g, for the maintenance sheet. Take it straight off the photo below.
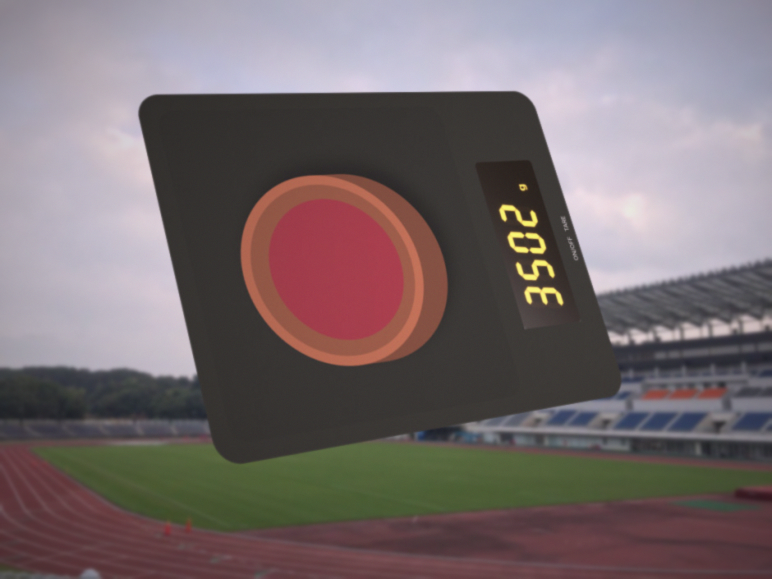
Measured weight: 3502 g
